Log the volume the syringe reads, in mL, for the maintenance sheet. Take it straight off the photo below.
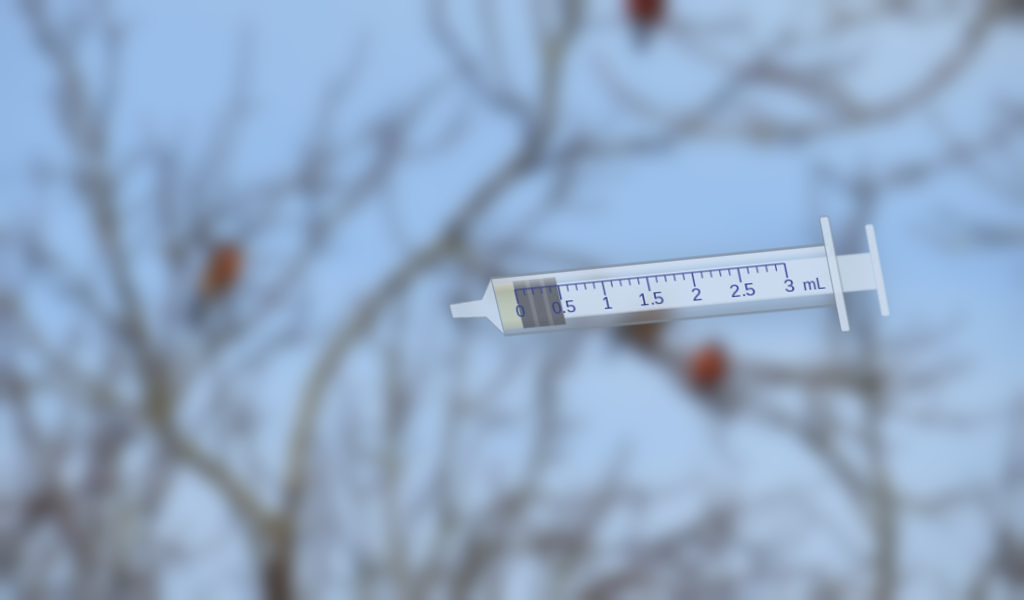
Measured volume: 0 mL
